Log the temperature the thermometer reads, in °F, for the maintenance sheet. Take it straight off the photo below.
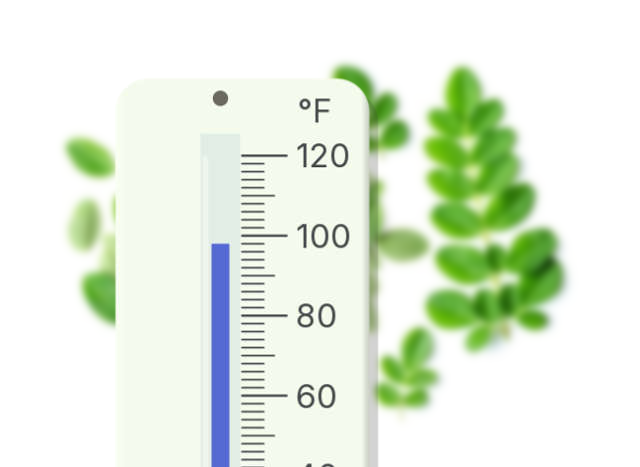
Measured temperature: 98 °F
